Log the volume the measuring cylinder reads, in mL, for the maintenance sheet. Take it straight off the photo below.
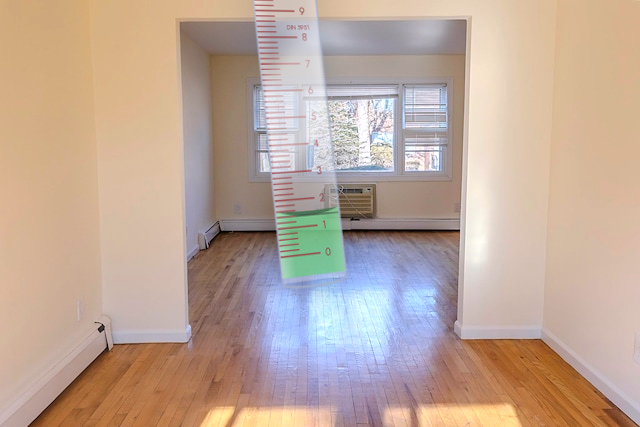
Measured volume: 1.4 mL
